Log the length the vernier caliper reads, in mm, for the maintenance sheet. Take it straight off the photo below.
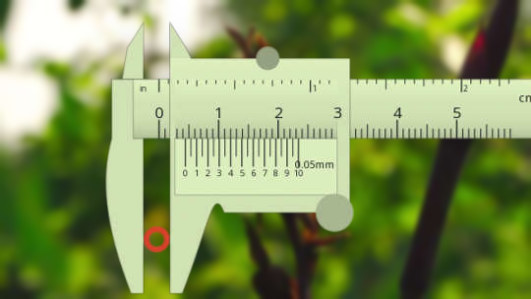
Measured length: 4.4 mm
